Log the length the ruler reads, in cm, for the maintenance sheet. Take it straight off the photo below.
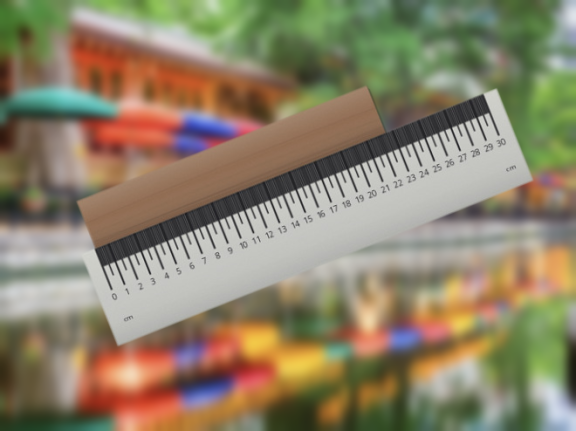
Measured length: 22.5 cm
